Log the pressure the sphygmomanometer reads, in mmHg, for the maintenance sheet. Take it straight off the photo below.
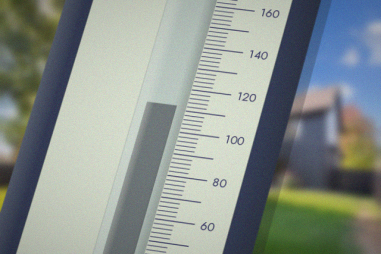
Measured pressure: 112 mmHg
